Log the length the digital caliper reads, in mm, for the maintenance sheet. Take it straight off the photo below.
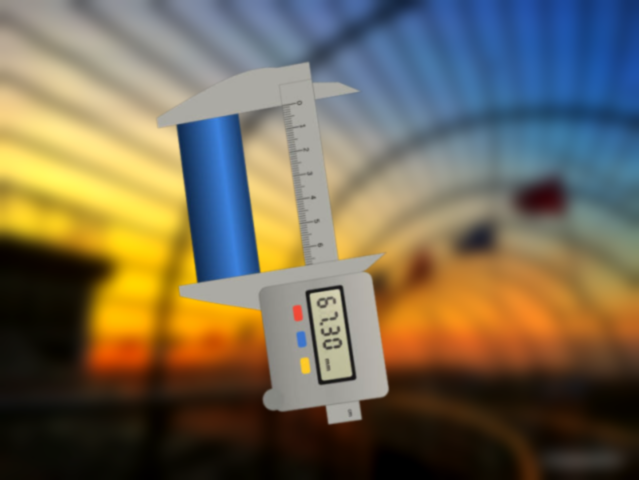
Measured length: 67.30 mm
